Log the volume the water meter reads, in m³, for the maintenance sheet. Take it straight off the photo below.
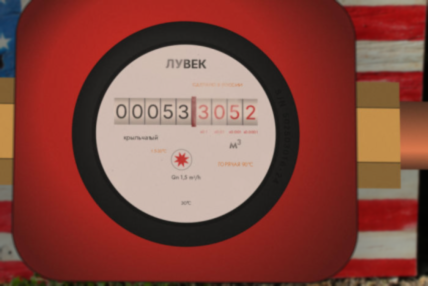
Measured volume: 53.3052 m³
